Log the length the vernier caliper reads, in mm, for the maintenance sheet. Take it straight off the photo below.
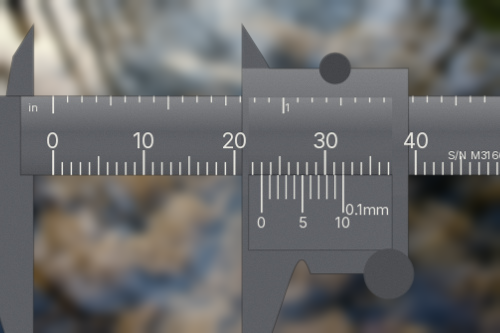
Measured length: 23.0 mm
